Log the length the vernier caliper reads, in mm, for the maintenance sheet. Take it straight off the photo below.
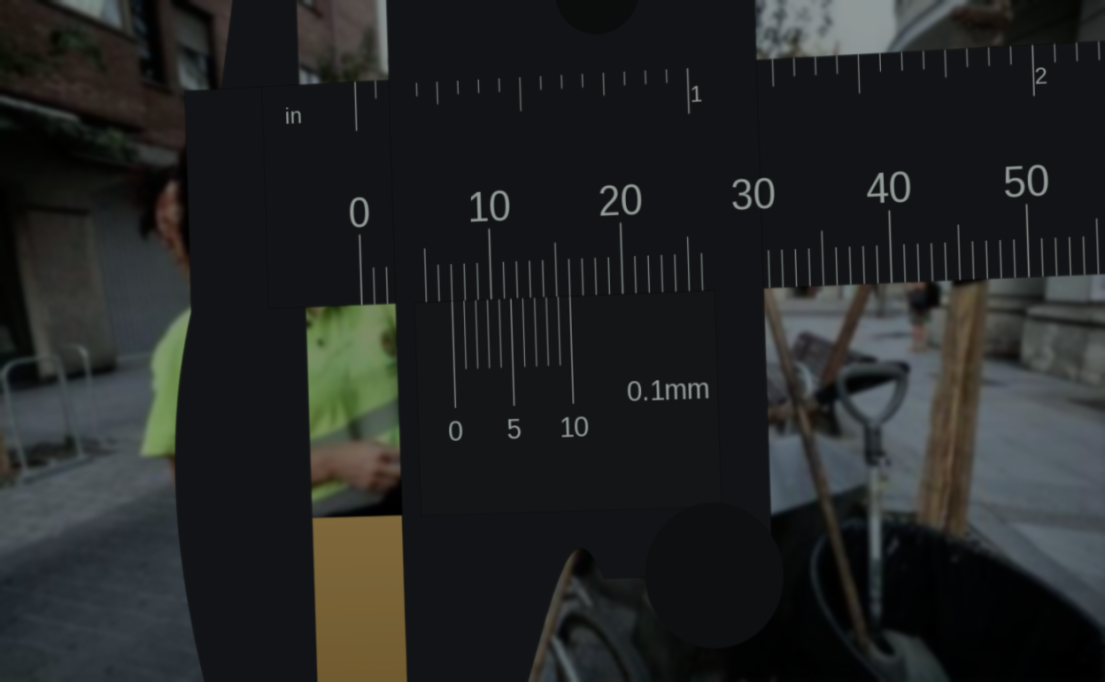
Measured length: 7.0 mm
